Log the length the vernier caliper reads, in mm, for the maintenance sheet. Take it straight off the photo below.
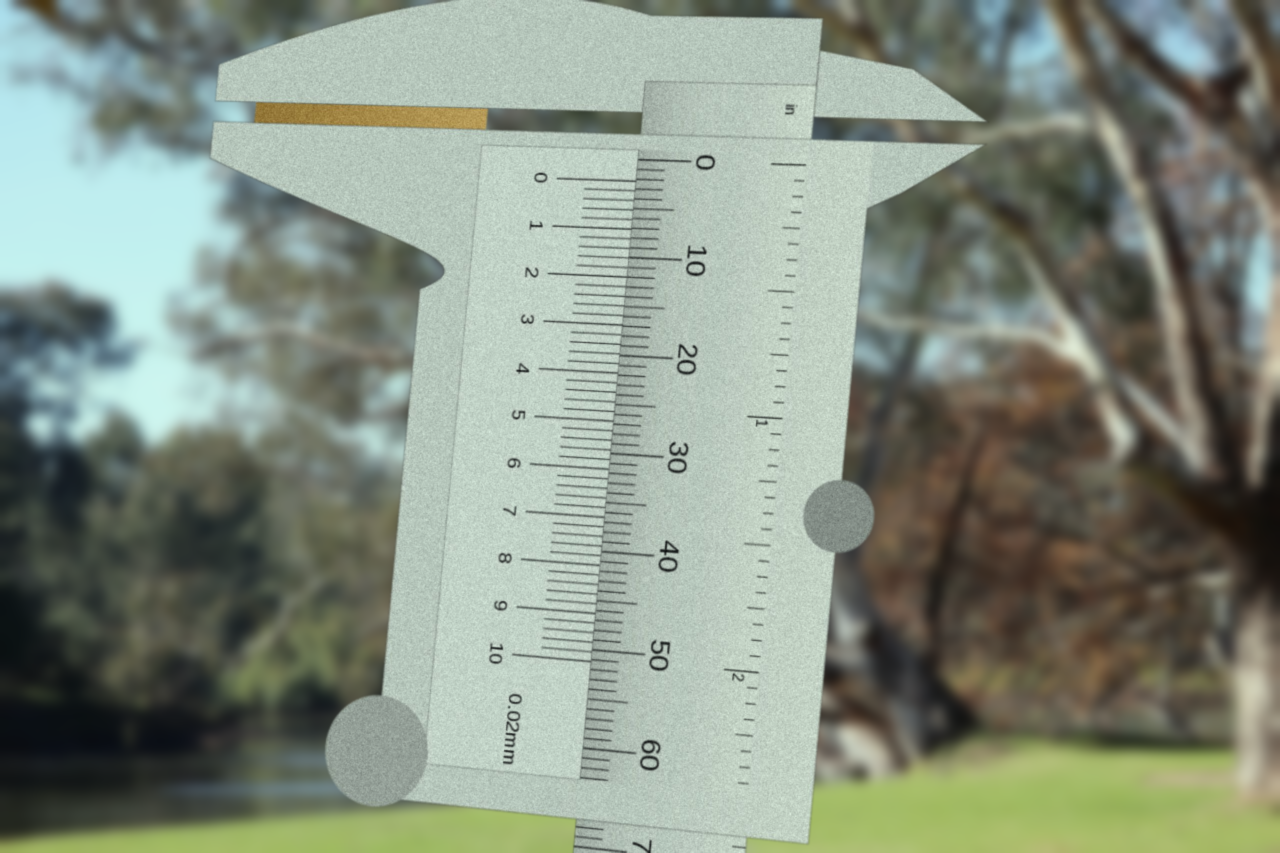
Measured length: 2.2 mm
